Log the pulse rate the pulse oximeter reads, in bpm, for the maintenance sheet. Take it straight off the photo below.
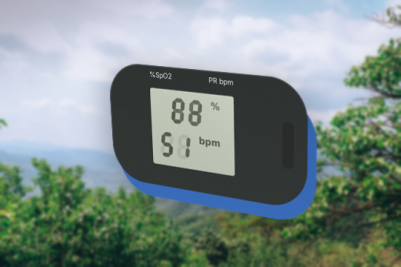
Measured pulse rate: 51 bpm
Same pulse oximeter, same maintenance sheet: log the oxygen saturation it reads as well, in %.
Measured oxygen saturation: 88 %
